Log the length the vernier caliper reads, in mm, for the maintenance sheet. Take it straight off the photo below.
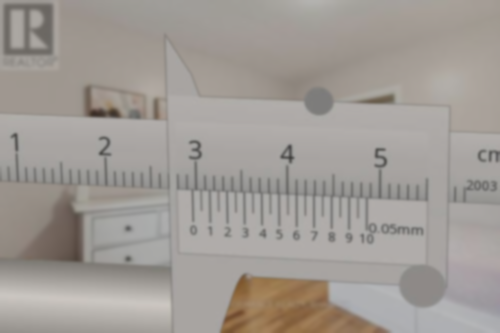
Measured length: 29.6 mm
